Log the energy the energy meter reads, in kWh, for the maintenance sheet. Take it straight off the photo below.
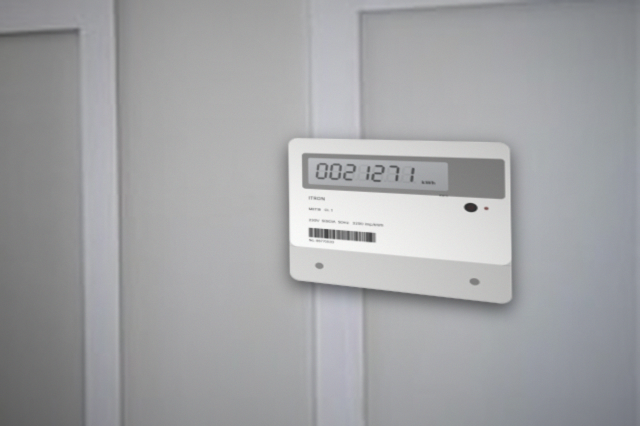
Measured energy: 21271 kWh
